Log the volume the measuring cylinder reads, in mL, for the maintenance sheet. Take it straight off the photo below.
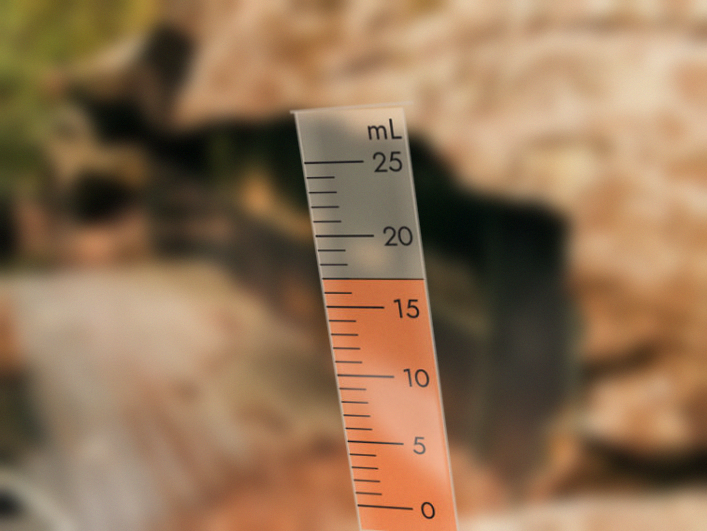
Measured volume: 17 mL
